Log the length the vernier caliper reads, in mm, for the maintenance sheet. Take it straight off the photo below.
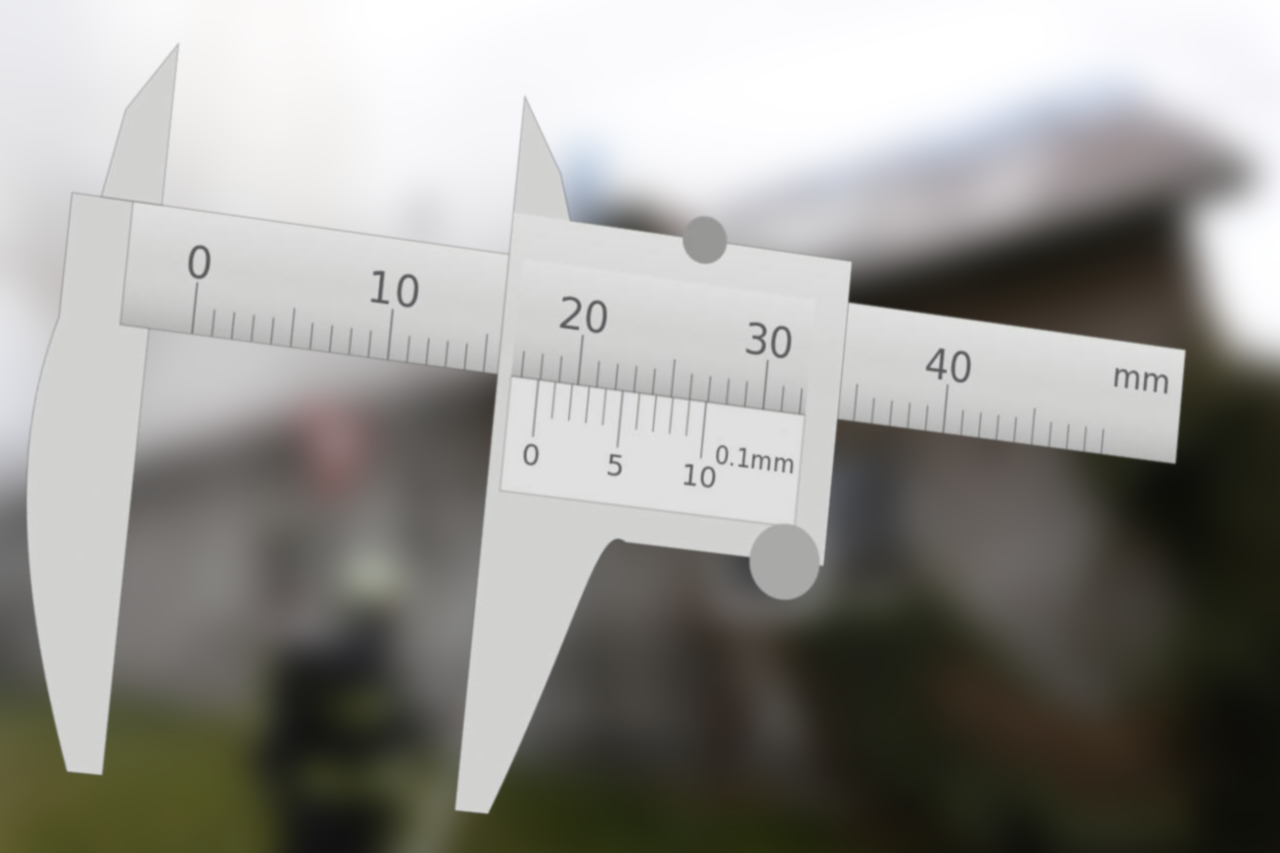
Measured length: 17.9 mm
